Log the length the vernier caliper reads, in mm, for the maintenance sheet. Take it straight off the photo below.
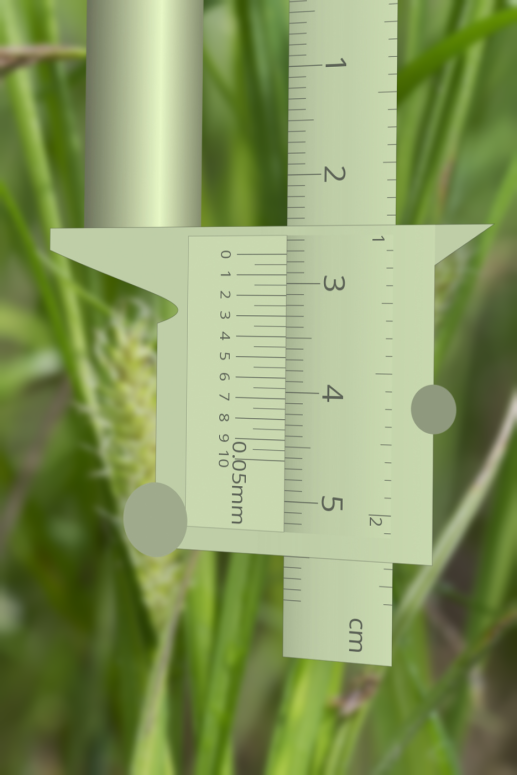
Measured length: 27.3 mm
